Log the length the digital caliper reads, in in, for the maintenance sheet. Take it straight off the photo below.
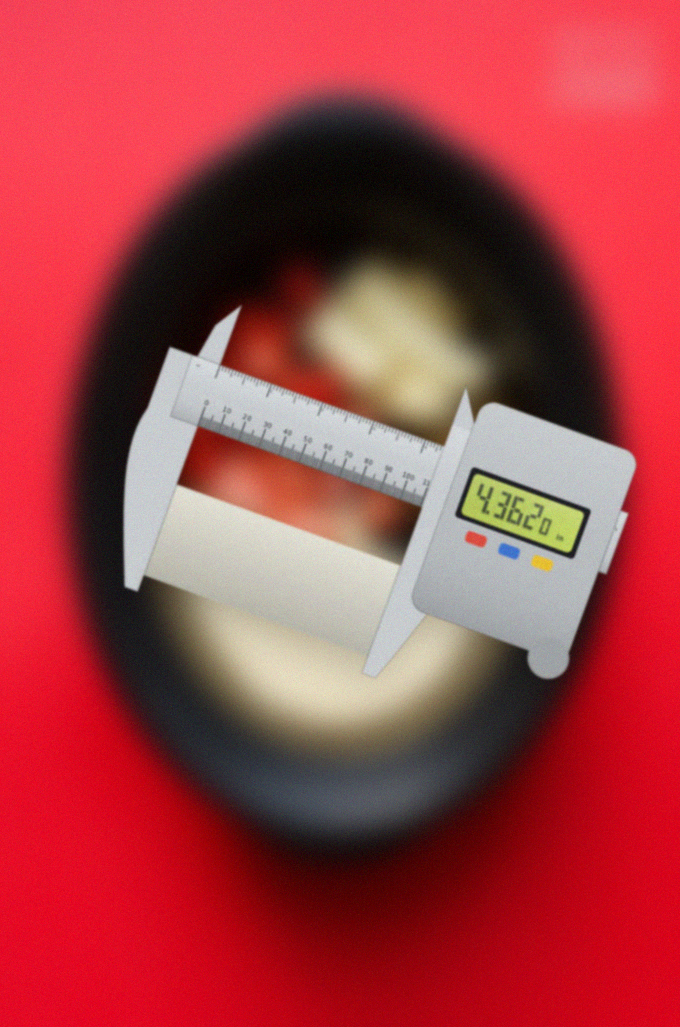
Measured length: 4.3620 in
